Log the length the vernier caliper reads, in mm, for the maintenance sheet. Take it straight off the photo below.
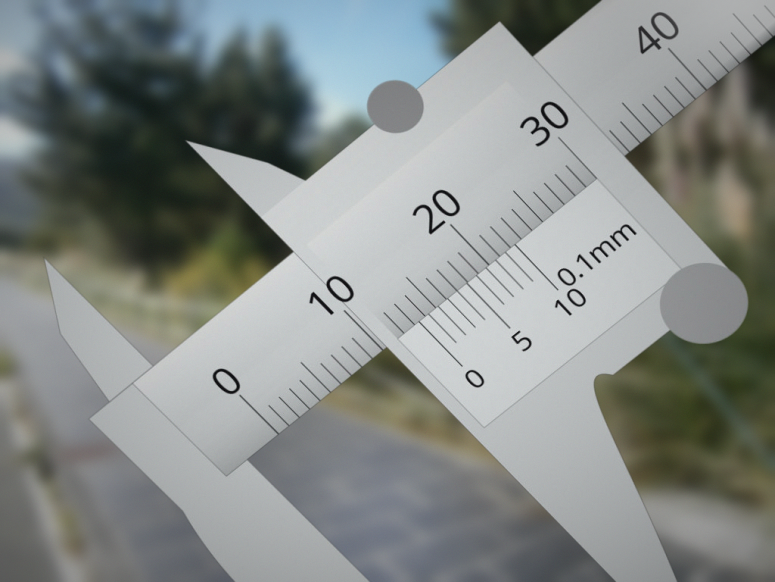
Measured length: 13.4 mm
